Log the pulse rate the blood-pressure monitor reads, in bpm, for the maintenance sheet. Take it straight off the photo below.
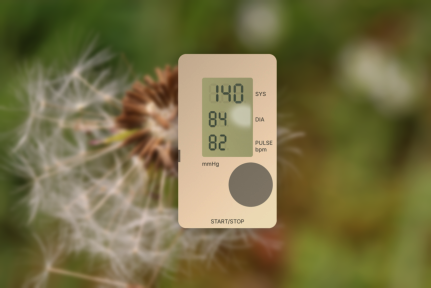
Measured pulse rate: 82 bpm
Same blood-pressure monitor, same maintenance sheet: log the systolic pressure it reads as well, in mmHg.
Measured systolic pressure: 140 mmHg
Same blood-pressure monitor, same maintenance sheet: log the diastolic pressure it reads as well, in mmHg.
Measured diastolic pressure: 84 mmHg
